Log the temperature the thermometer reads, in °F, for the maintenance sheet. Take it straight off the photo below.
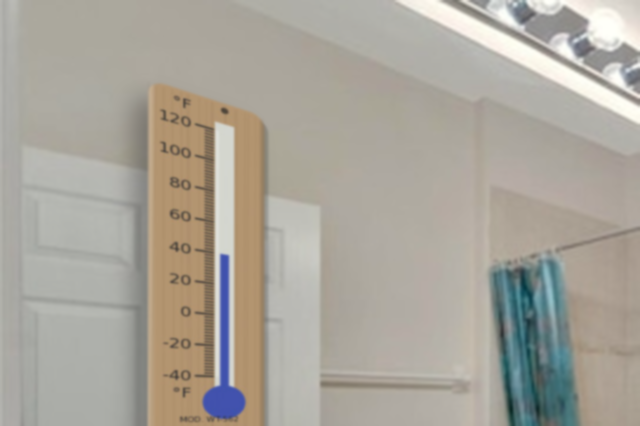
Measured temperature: 40 °F
